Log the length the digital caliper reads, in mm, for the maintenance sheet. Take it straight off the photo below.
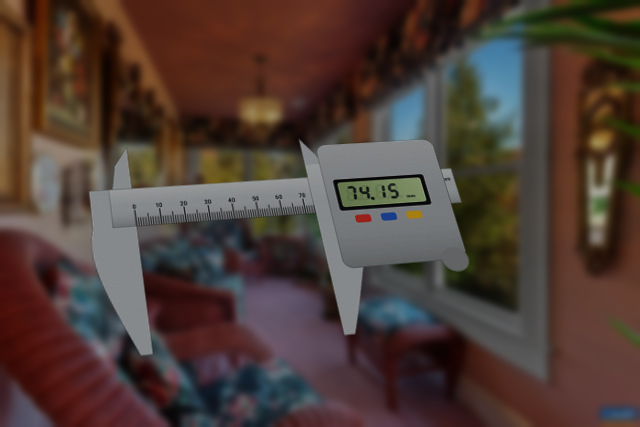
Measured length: 74.15 mm
